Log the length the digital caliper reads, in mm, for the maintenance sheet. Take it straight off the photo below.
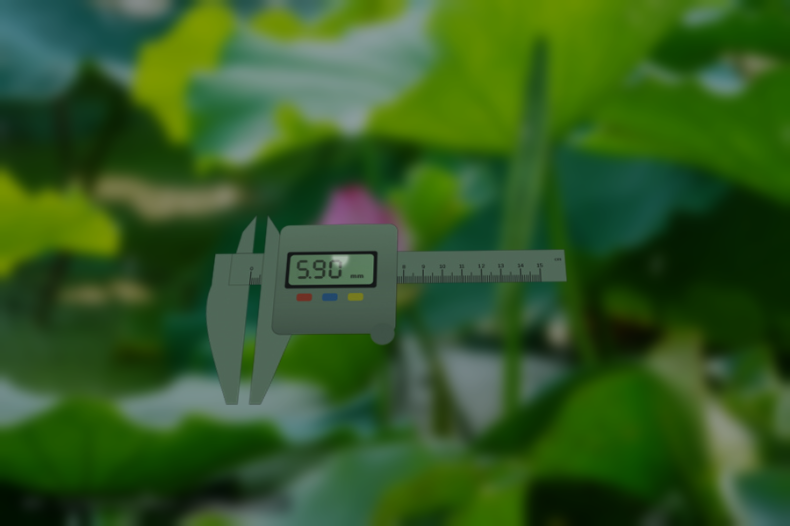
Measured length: 5.90 mm
